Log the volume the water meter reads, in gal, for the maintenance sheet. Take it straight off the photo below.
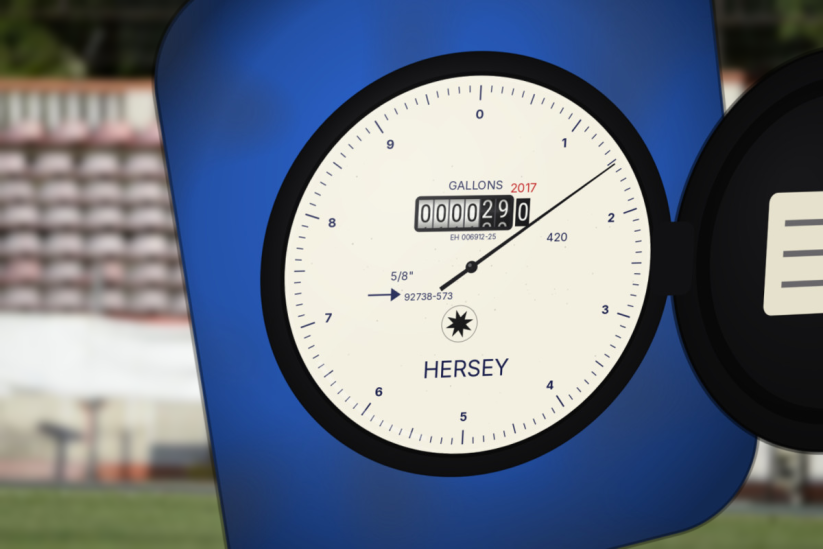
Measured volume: 291.5 gal
